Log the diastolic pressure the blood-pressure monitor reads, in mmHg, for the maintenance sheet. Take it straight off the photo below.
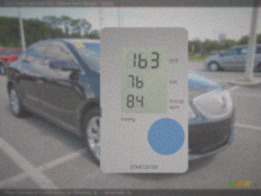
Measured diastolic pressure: 76 mmHg
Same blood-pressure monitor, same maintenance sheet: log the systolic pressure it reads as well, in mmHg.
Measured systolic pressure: 163 mmHg
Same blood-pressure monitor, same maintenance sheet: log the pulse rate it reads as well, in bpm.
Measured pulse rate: 84 bpm
